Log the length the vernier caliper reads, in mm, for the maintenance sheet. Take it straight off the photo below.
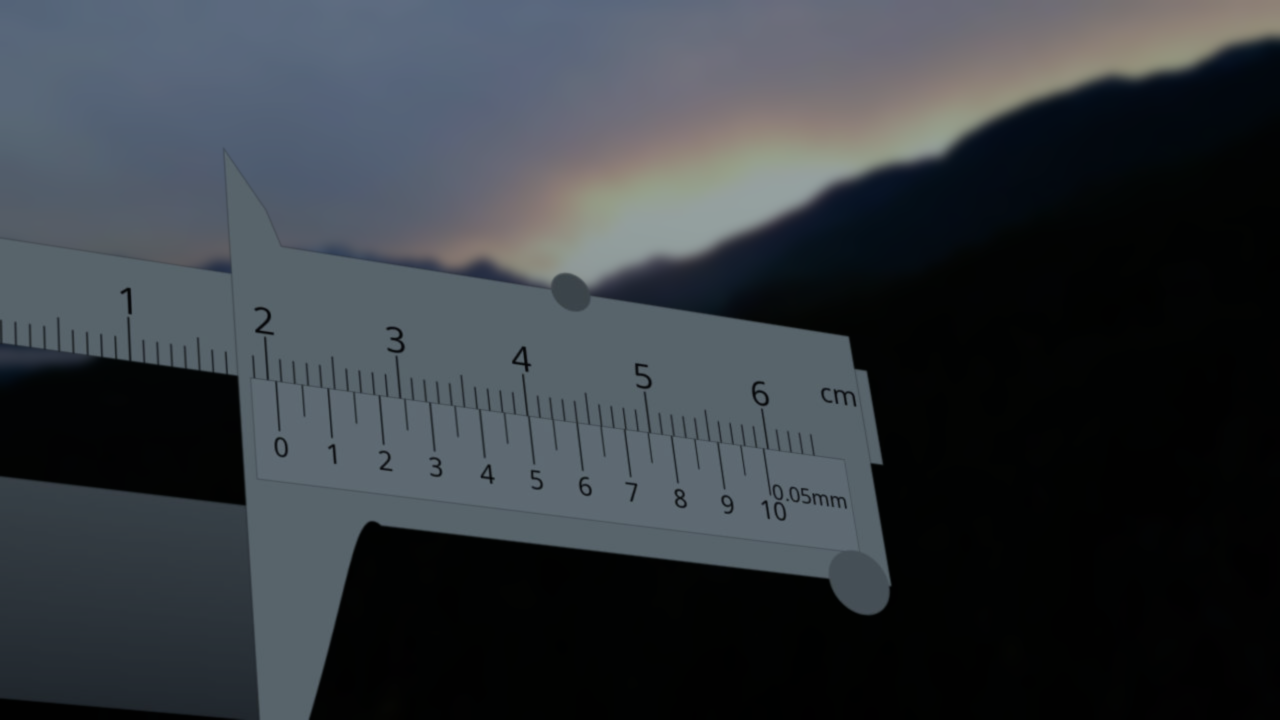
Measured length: 20.6 mm
